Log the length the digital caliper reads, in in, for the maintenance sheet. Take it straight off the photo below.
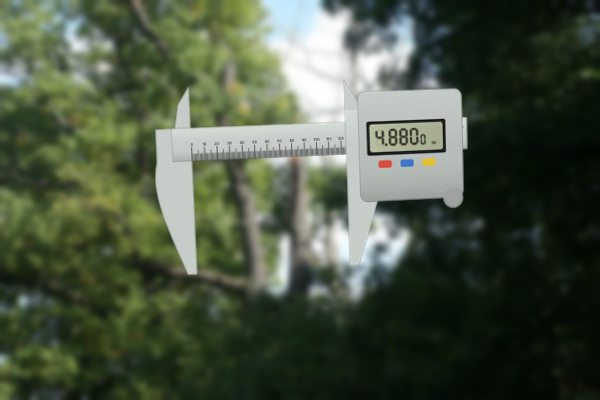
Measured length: 4.8800 in
